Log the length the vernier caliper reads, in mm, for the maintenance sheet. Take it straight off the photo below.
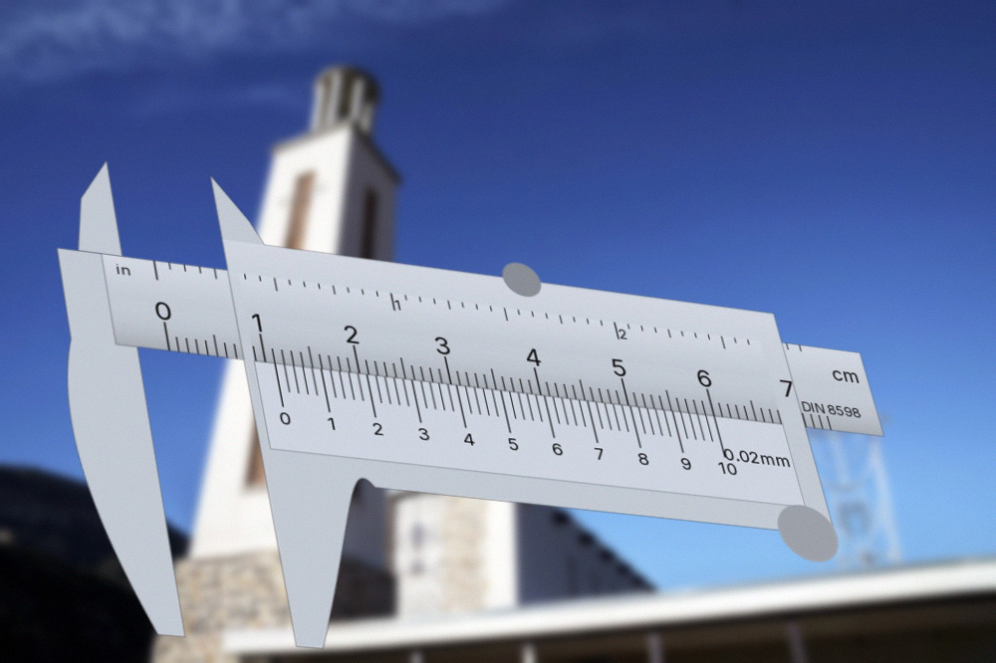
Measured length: 11.0 mm
